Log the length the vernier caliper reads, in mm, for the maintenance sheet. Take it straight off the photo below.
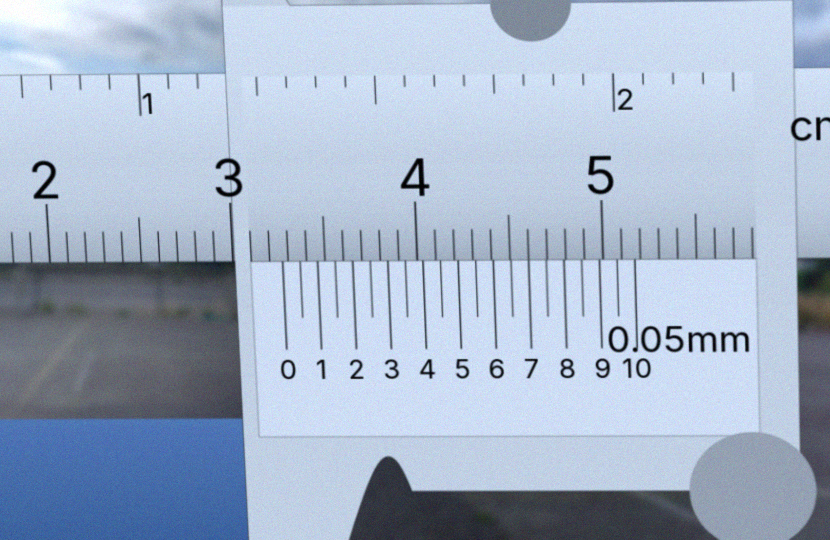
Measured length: 32.7 mm
